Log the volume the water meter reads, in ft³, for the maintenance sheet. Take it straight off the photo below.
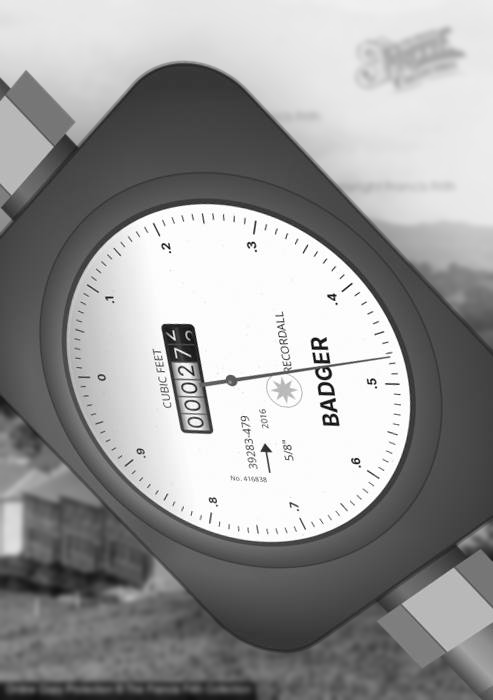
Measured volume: 272.47 ft³
